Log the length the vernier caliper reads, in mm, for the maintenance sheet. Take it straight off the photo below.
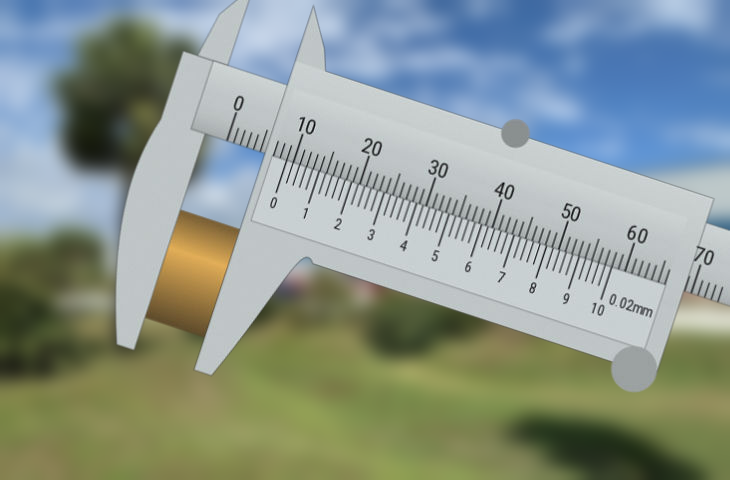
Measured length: 9.0 mm
